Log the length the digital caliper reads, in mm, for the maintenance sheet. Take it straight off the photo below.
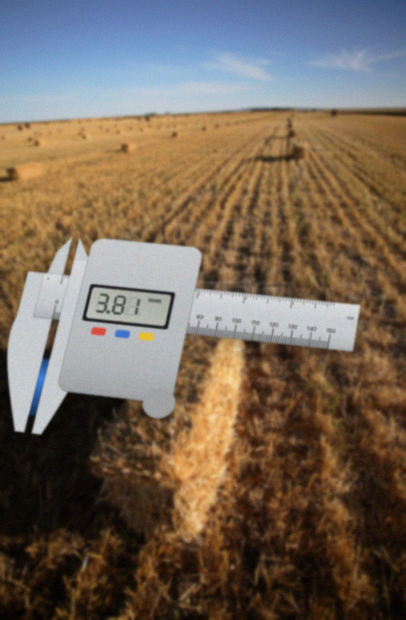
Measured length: 3.81 mm
